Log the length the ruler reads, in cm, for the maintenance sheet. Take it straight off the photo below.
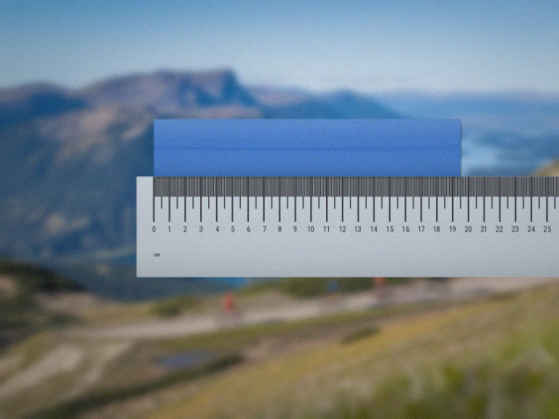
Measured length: 19.5 cm
